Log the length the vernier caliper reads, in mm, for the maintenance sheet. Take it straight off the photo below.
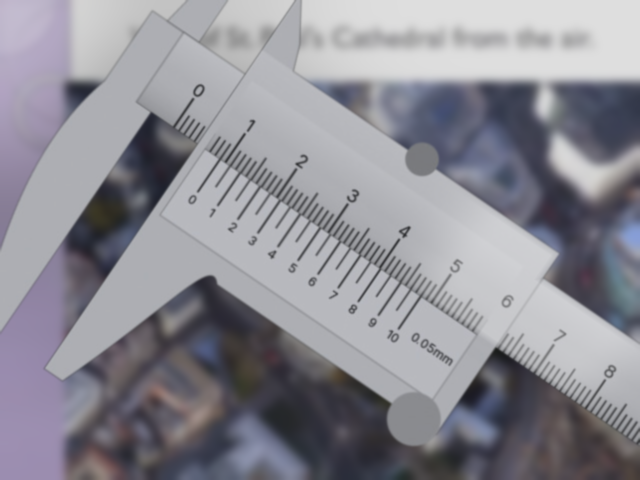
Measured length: 9.0 mm
